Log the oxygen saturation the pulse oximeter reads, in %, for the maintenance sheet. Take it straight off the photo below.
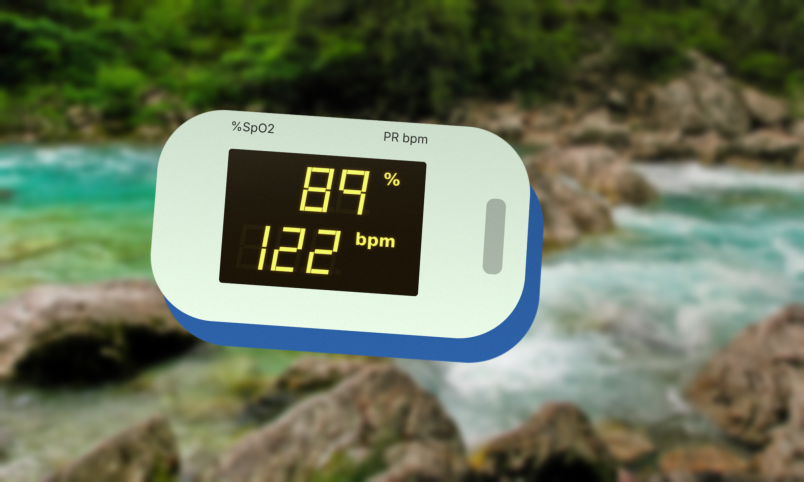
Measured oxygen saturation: 89 %
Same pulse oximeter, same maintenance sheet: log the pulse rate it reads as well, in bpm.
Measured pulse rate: 122 bpm
